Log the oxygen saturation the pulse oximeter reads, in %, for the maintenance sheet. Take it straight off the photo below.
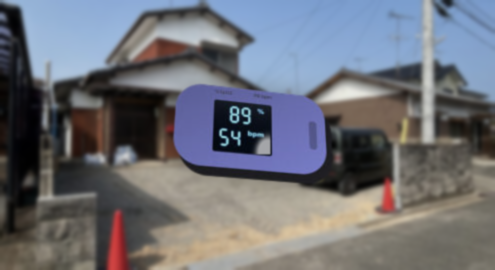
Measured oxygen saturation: 89 %
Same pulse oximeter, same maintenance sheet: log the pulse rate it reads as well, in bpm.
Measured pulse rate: 54 bpm
